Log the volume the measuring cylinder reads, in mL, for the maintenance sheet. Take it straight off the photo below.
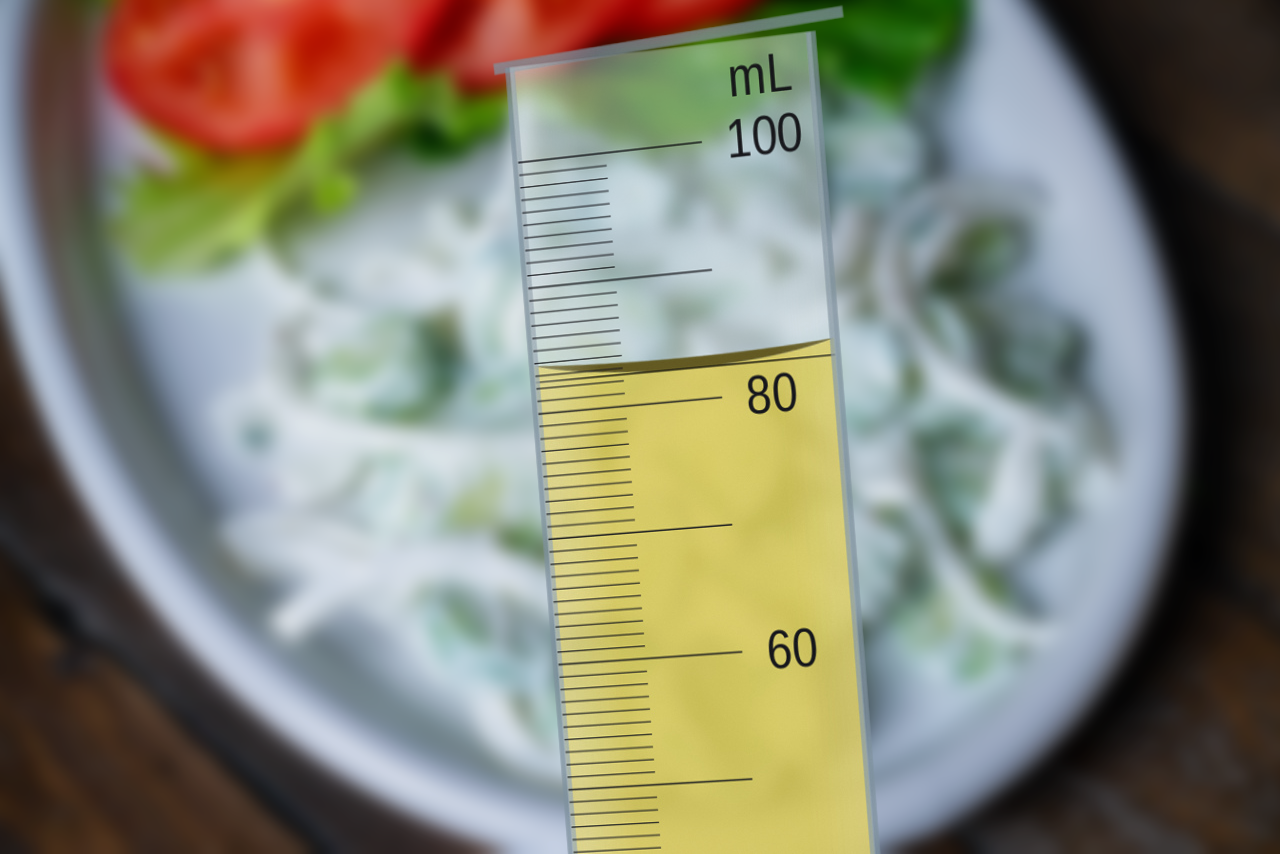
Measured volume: 82.5 mL
